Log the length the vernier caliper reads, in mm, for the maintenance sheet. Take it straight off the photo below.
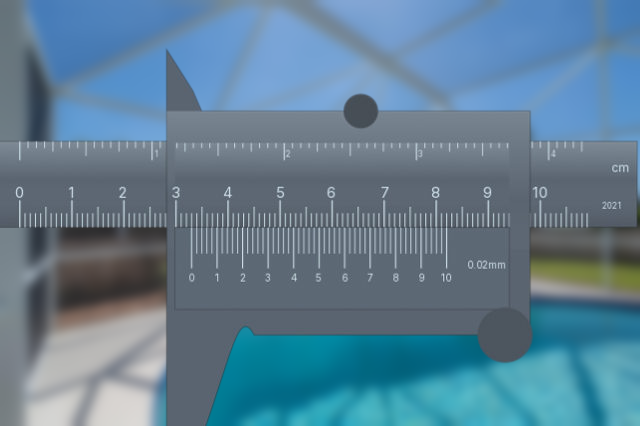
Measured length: 33.0 mm
